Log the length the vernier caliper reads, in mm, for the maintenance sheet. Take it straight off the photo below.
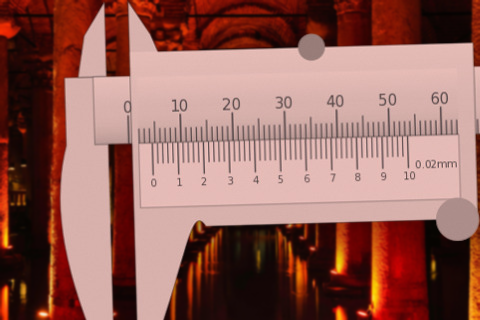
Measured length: 4.5 mm
